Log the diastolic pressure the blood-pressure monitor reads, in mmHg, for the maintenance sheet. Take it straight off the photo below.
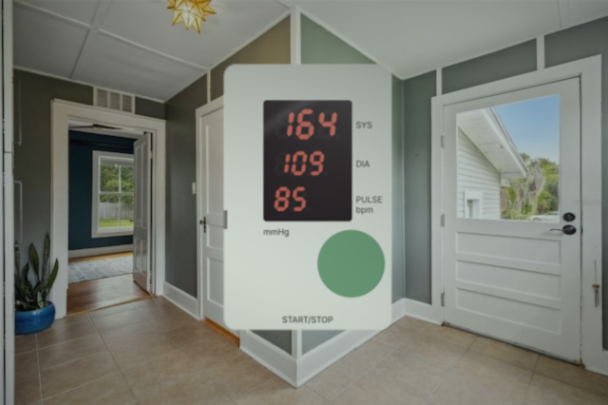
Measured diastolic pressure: 109 mmHg
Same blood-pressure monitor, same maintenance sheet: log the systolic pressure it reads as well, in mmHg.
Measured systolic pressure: 164 mmHg
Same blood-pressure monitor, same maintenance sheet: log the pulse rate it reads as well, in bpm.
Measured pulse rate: 85 bpm
